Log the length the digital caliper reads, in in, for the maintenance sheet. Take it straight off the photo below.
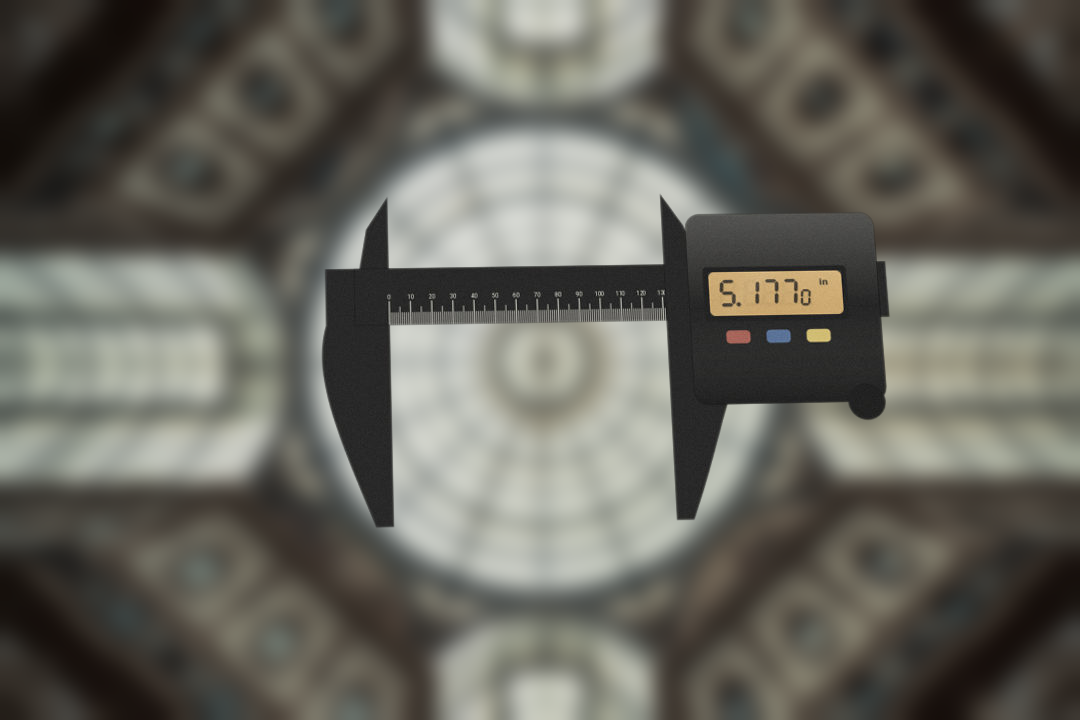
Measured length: 5.1770 in
